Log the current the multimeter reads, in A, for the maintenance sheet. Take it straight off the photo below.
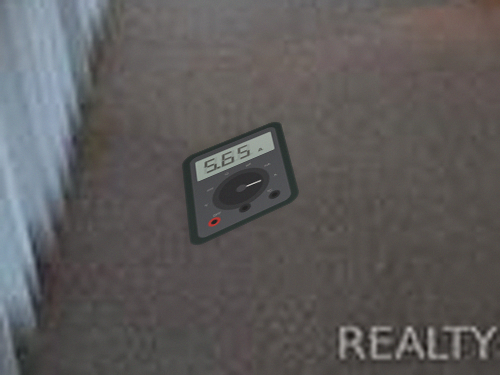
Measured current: 5.65 A
